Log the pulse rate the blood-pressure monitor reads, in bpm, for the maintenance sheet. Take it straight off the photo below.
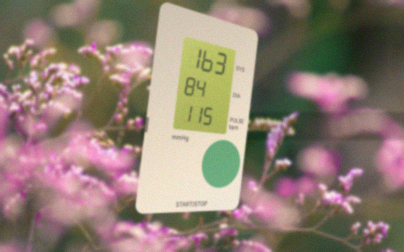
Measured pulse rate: 115 bpm
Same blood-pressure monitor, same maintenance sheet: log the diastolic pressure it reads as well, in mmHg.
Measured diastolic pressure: 84 mmHg
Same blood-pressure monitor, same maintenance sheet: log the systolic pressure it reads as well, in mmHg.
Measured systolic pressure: 163 mmHg
